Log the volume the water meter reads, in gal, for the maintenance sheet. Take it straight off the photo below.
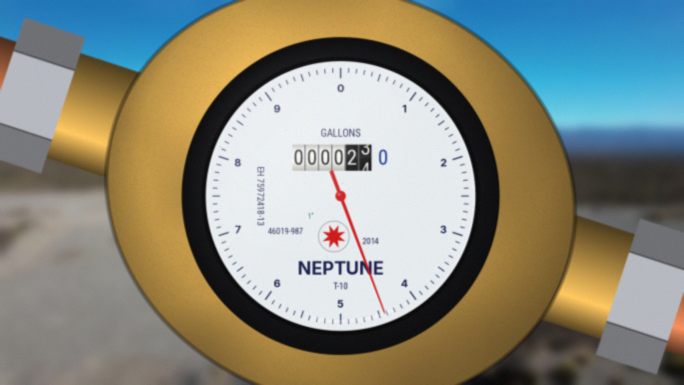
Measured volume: 234.4 gal
